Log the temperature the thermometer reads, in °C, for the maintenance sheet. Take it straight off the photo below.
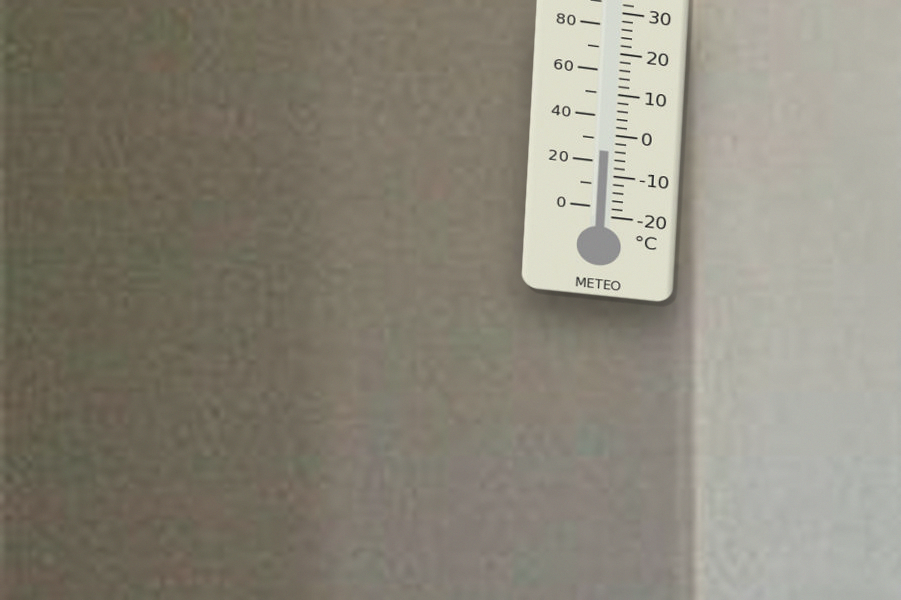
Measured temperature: -4 °C
